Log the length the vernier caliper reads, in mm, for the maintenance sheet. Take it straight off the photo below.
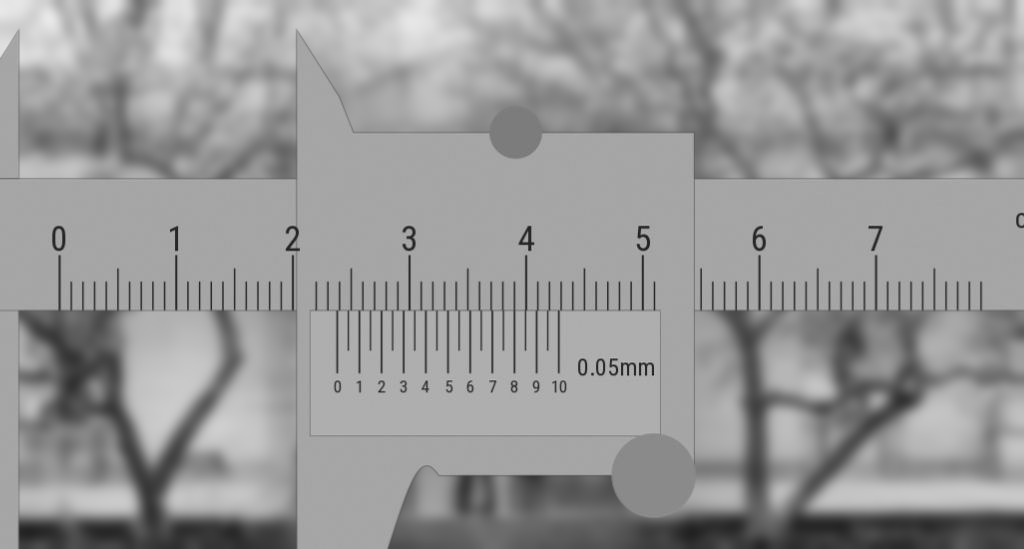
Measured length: 23.8 mm
